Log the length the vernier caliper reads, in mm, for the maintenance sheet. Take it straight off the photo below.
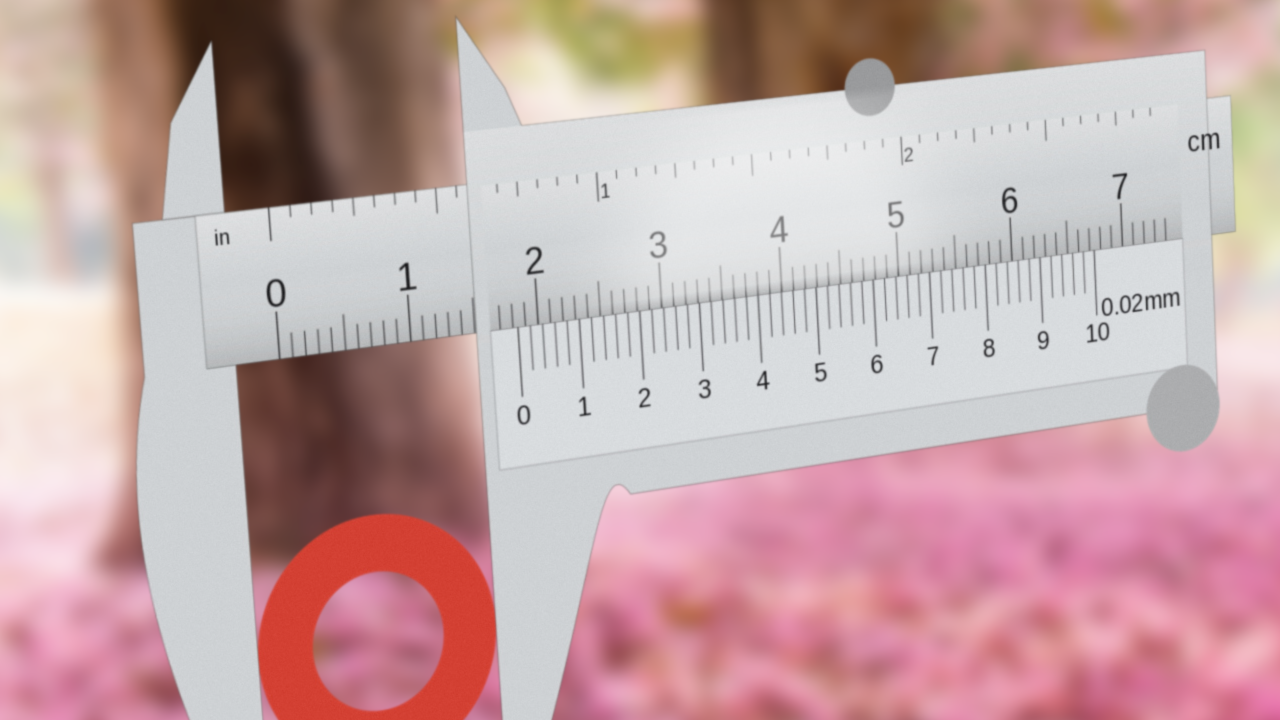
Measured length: 18.4 mm
